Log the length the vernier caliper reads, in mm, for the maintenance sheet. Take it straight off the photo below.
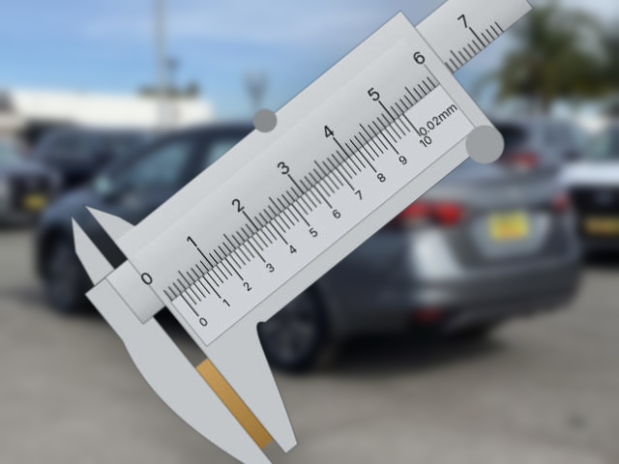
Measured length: 2.8 mm
